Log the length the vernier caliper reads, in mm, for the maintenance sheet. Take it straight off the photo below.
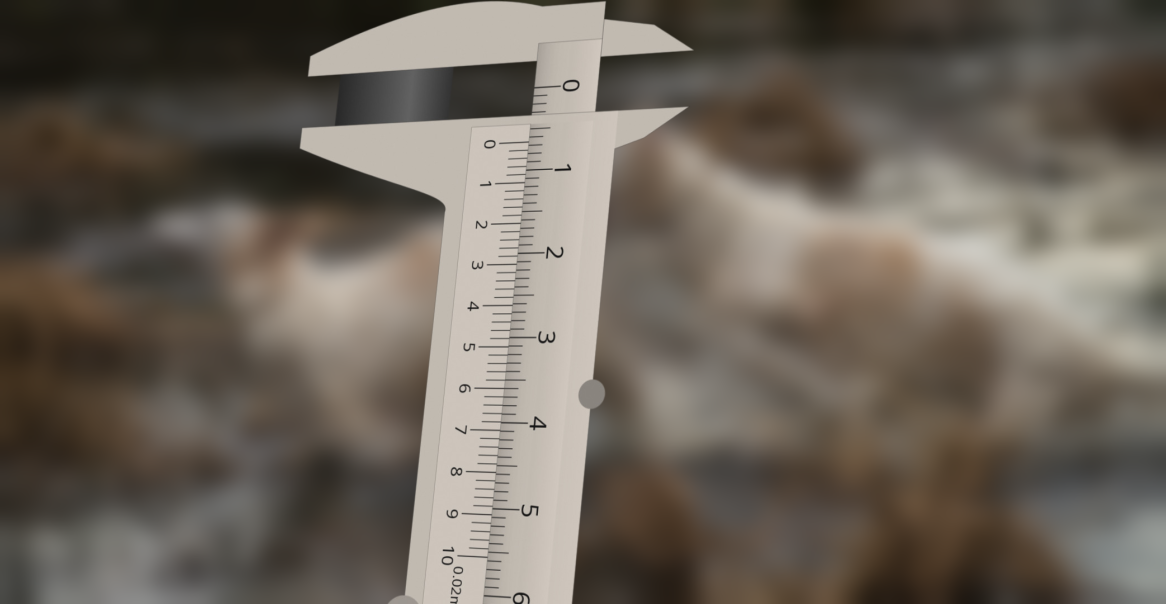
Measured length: 6.6 mm
